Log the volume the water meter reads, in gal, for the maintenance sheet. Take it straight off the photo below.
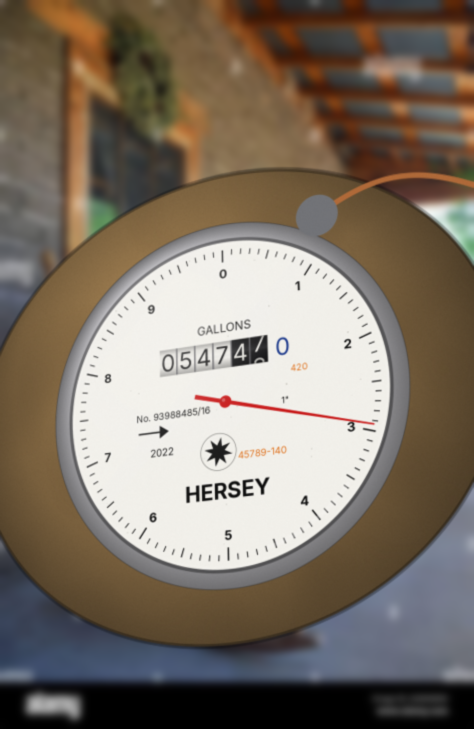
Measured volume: 547472.9 gal
